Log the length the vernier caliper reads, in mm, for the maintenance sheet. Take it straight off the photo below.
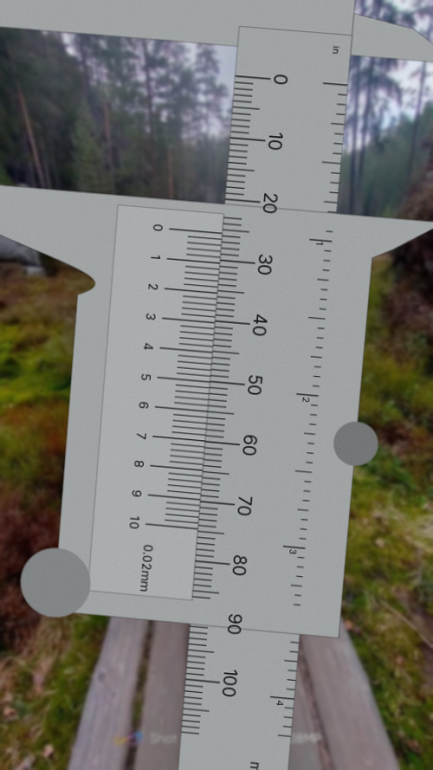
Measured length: 25.6 mm
